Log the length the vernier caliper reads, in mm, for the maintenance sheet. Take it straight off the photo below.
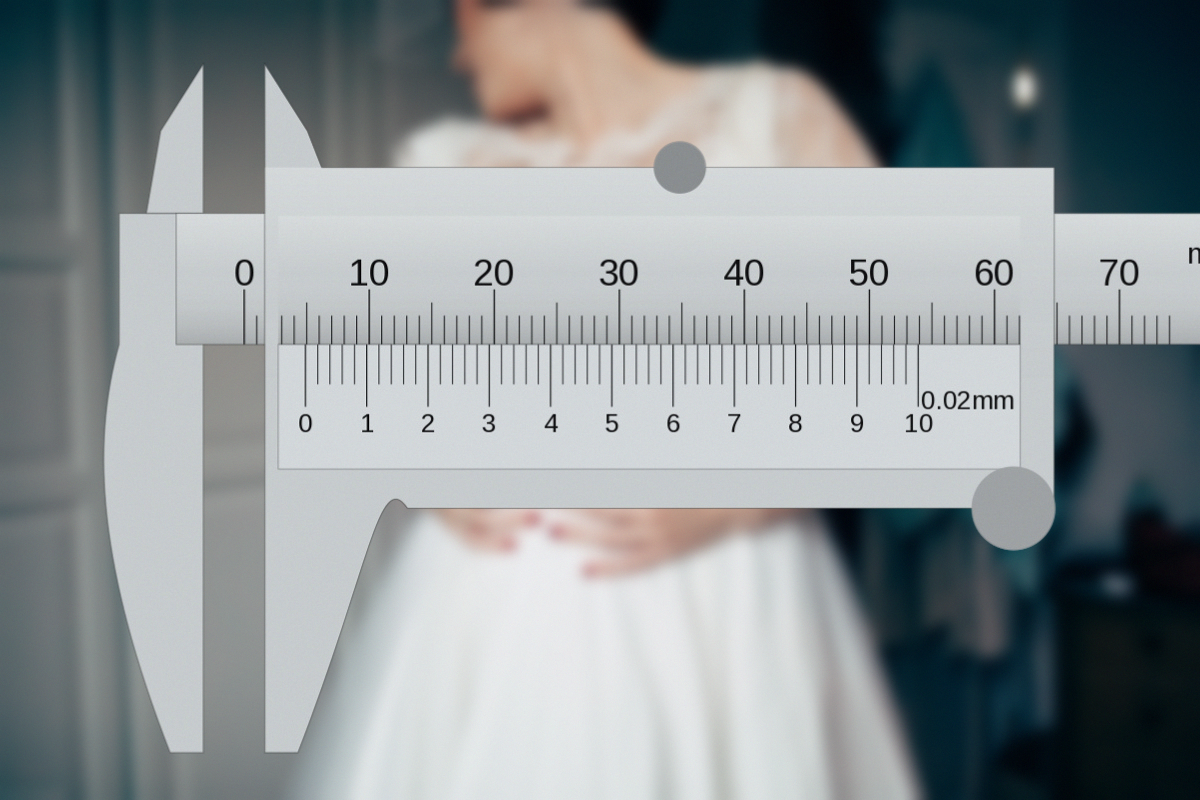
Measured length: 4.9 mm
